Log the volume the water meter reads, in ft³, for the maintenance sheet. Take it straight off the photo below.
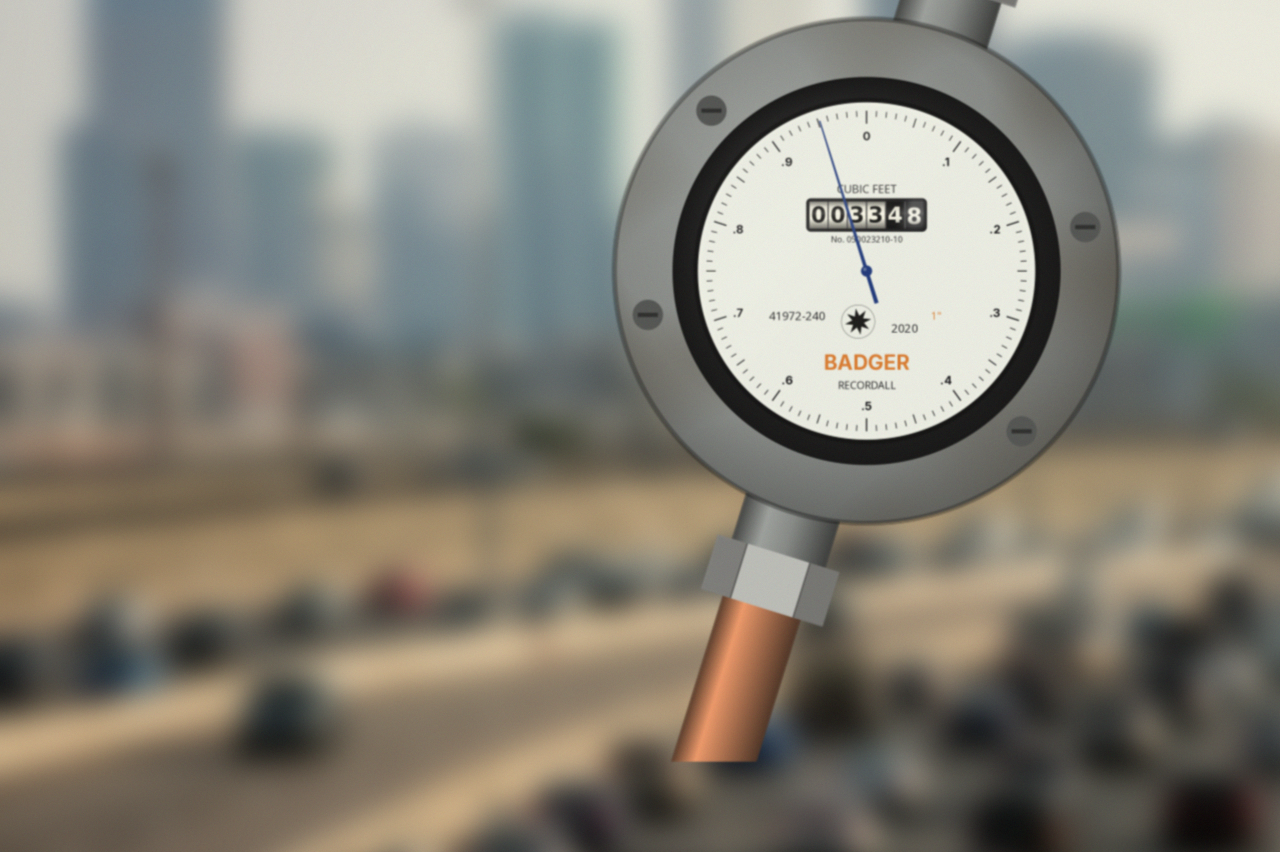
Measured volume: 3347.95 ft³
